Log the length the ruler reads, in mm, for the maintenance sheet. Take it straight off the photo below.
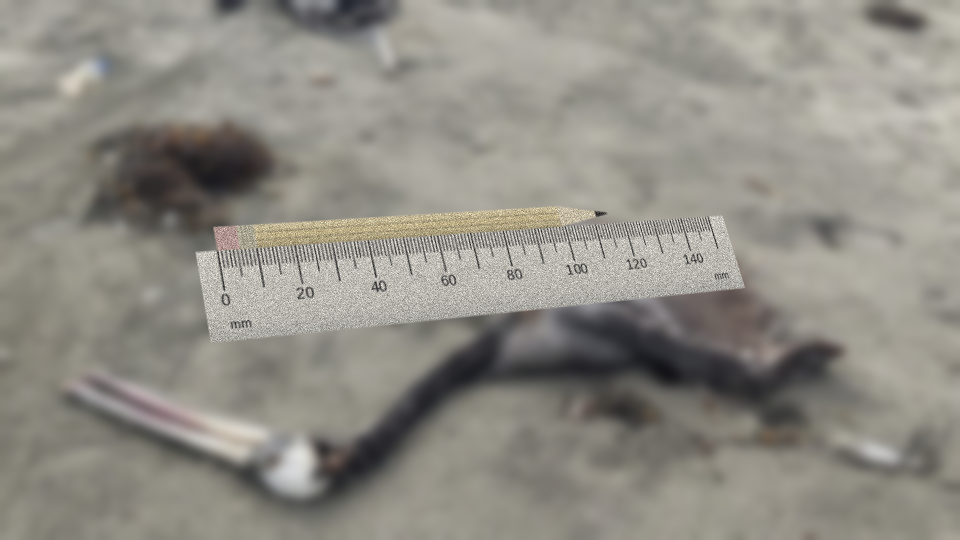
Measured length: 115 mm
